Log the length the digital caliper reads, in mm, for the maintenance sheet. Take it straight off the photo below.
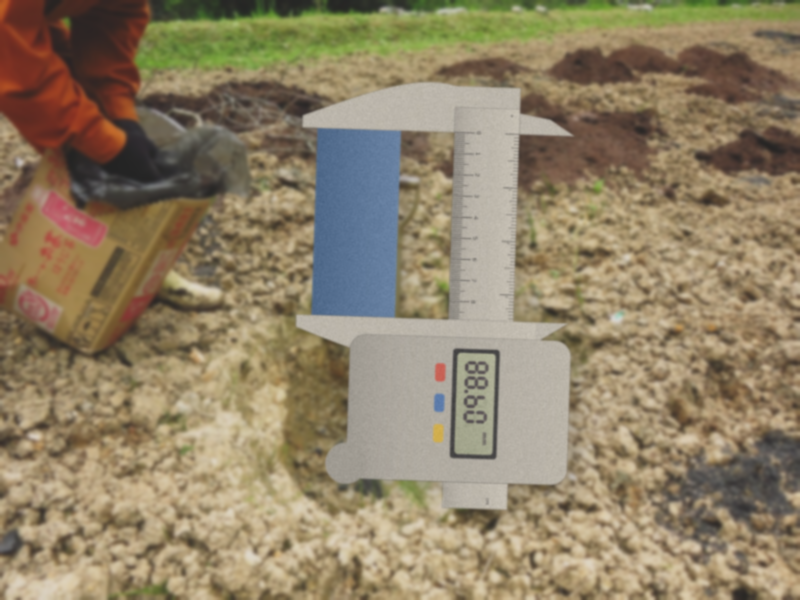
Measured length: 88.60 mm
